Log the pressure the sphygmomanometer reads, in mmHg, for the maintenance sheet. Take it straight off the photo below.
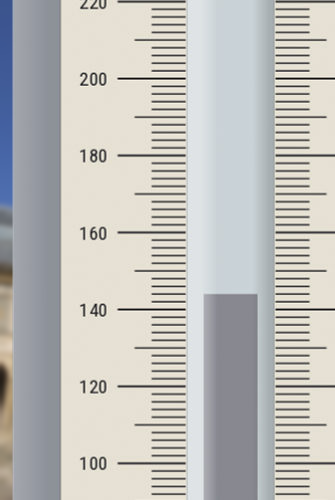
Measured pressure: 144 mmHg
